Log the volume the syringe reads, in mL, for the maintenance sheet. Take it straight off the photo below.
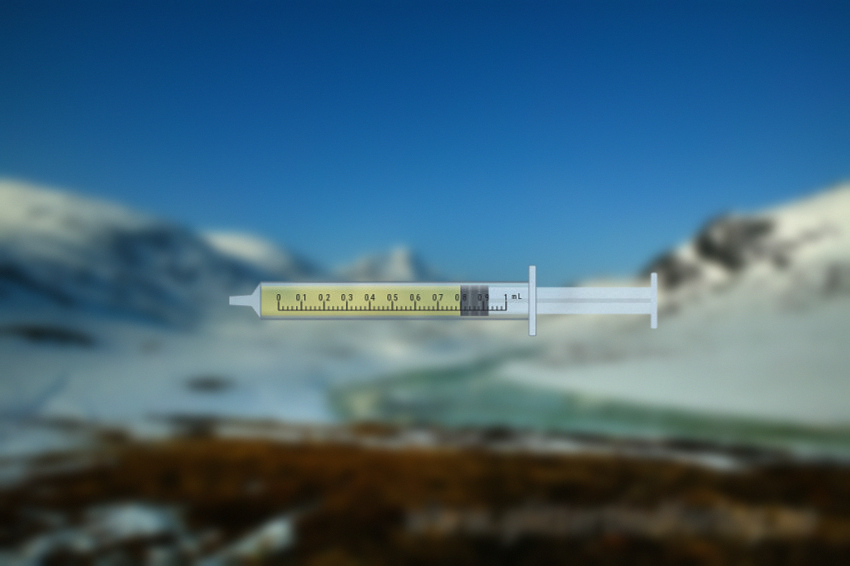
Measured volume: 0.8 mL
